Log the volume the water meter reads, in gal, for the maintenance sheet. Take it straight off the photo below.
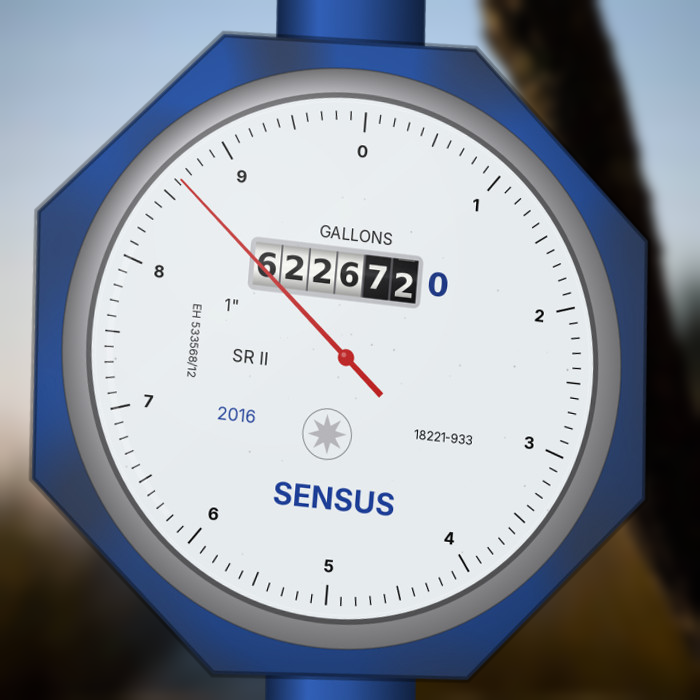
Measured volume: 6226718.6 gal
